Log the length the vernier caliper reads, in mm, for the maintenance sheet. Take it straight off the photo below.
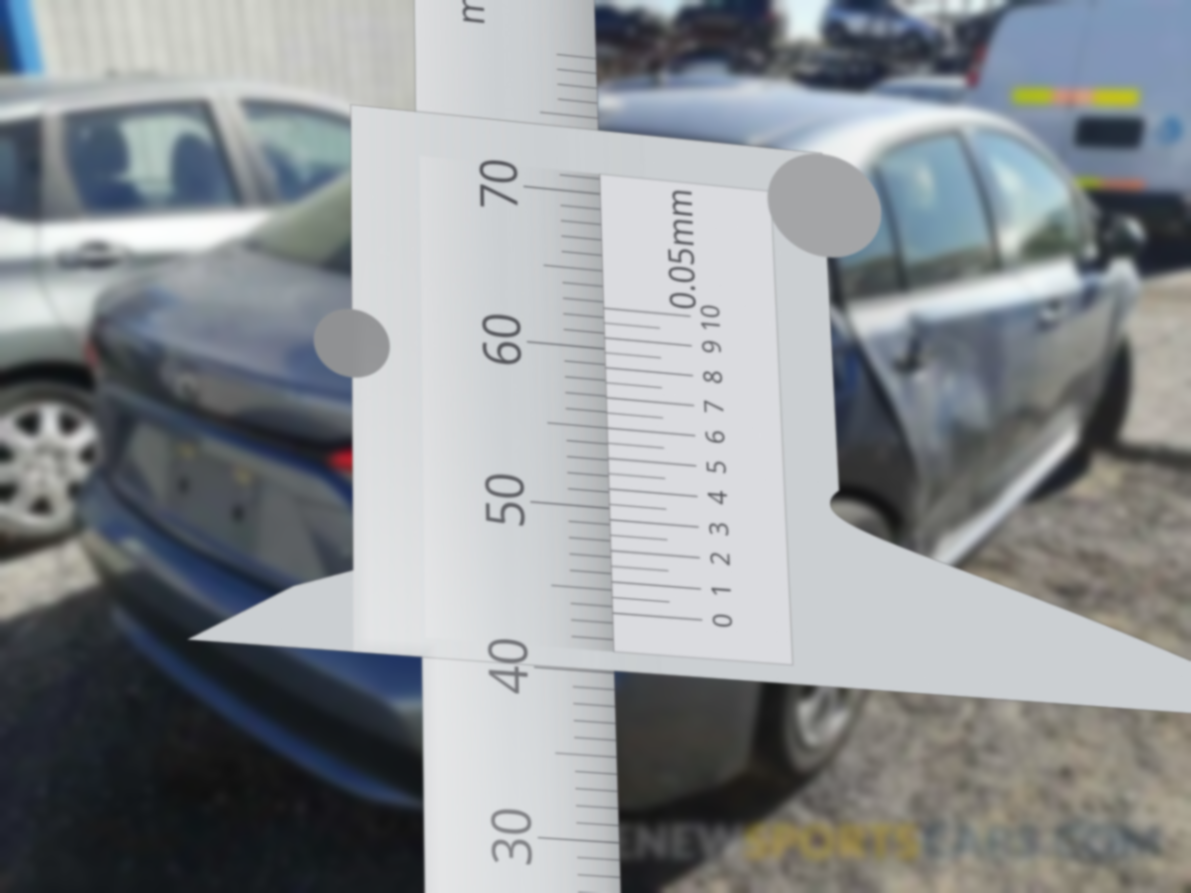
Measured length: 43.6 mm
